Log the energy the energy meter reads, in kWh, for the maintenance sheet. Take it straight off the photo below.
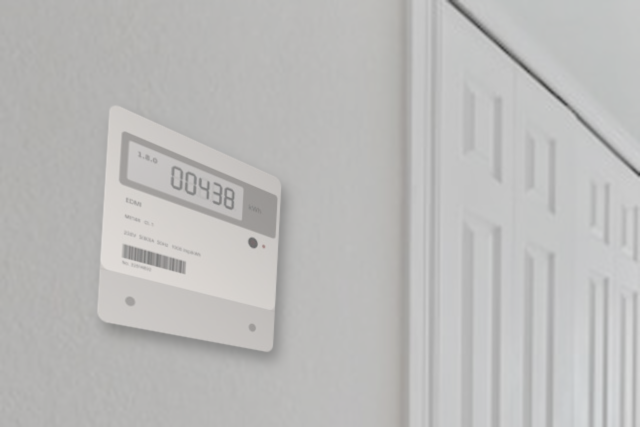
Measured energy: 438 kWh
